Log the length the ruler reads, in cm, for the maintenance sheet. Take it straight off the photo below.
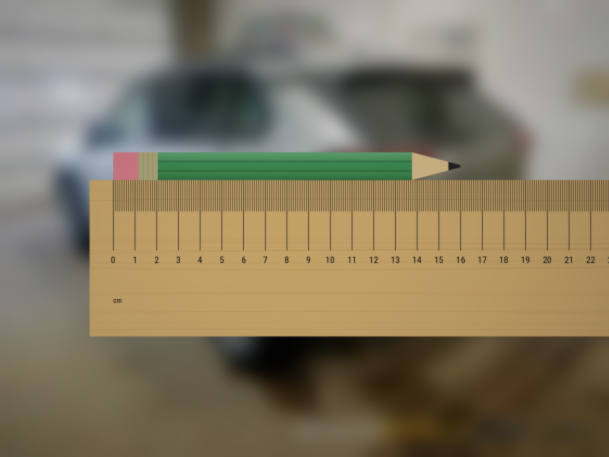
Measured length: 16 cm
